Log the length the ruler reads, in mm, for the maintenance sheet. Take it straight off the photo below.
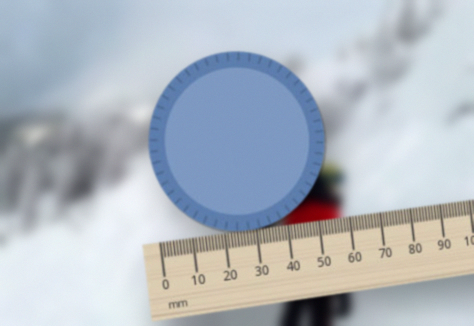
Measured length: 55 mm
